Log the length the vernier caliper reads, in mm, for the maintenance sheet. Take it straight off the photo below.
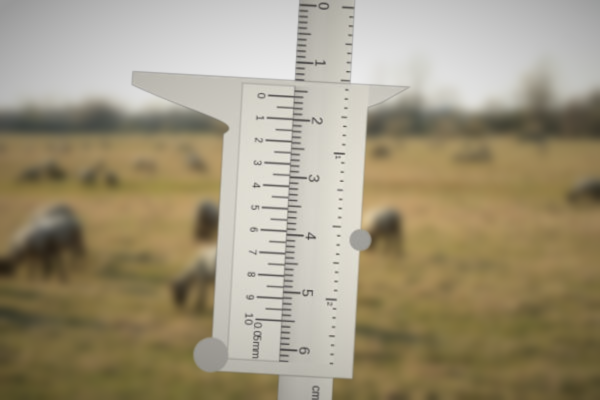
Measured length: 16.0 mm
